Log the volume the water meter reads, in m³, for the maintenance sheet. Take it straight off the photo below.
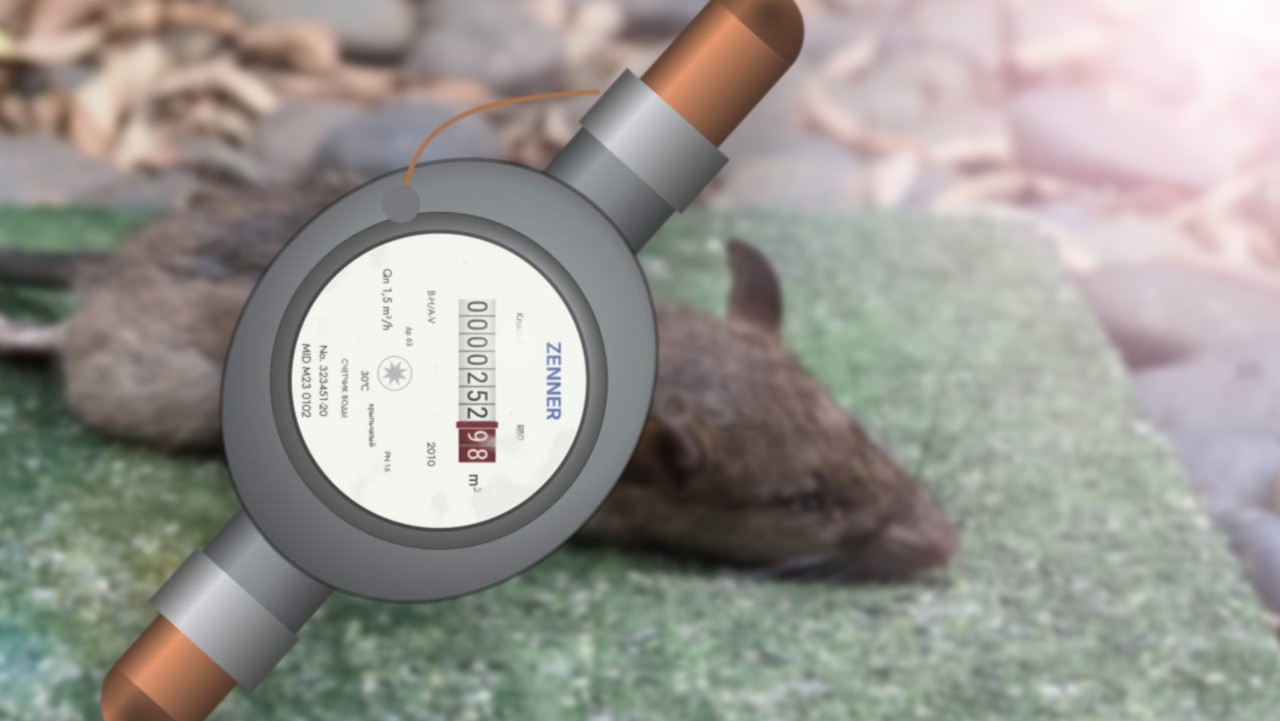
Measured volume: 252.98 m³
